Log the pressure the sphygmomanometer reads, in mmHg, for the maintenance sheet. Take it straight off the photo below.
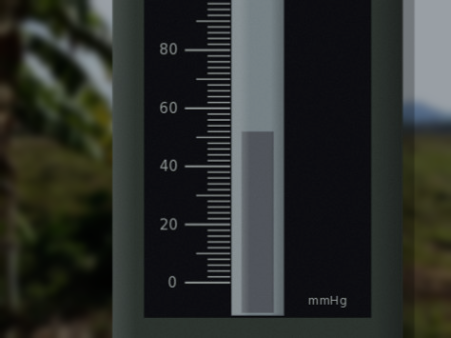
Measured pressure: 52 mmHg
